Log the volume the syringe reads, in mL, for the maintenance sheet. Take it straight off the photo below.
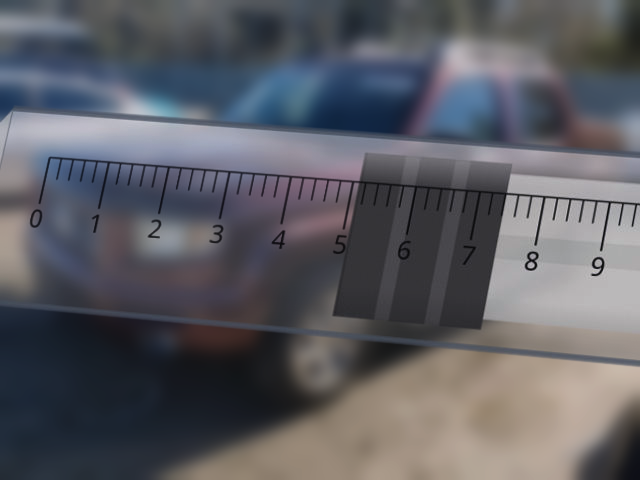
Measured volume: 5.1 mL
